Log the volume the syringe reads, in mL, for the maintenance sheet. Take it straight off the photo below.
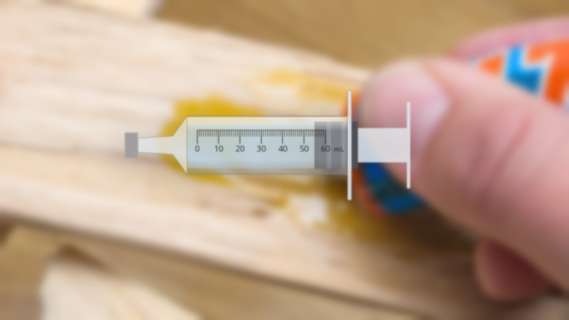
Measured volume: 55 mL
